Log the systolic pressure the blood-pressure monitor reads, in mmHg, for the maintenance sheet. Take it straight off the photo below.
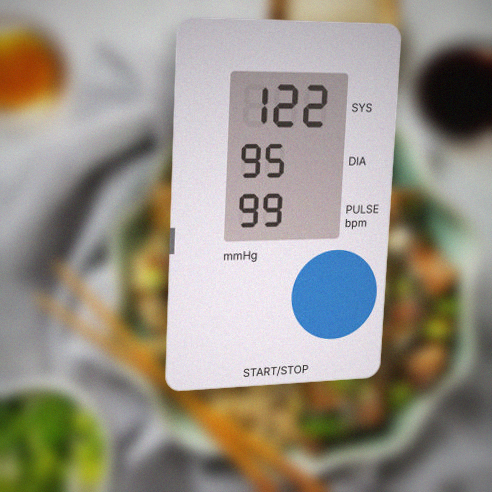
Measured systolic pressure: 122 mmHg
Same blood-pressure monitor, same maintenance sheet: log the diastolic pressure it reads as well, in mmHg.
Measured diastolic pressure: 95 mmHg
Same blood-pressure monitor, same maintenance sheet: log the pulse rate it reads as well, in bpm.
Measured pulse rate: 99 bpm
